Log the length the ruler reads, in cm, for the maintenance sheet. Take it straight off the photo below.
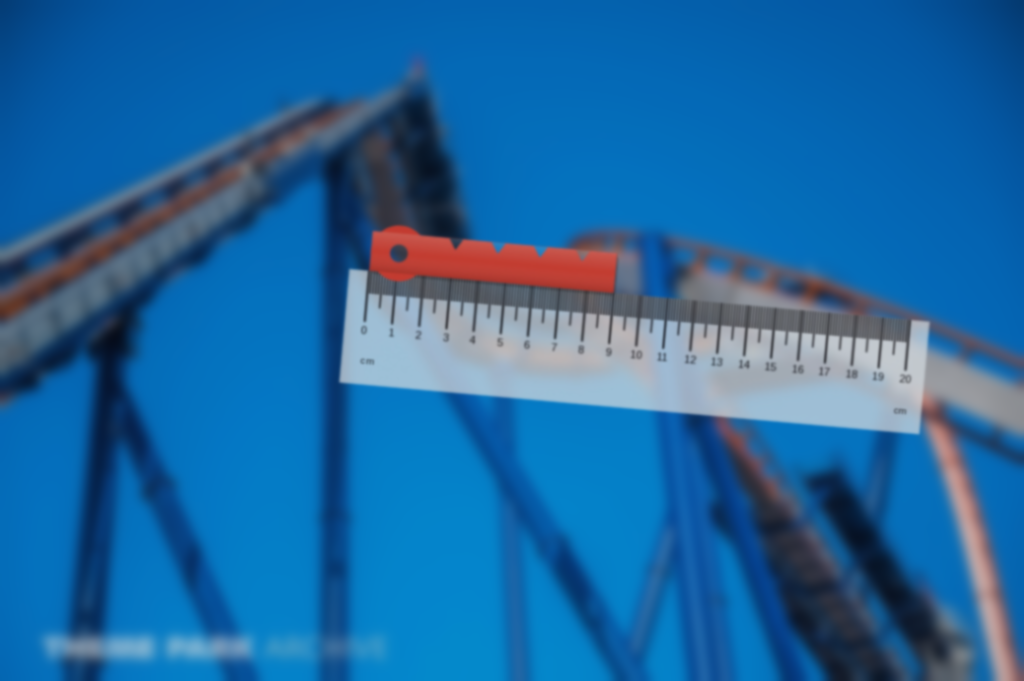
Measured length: 9 cm
